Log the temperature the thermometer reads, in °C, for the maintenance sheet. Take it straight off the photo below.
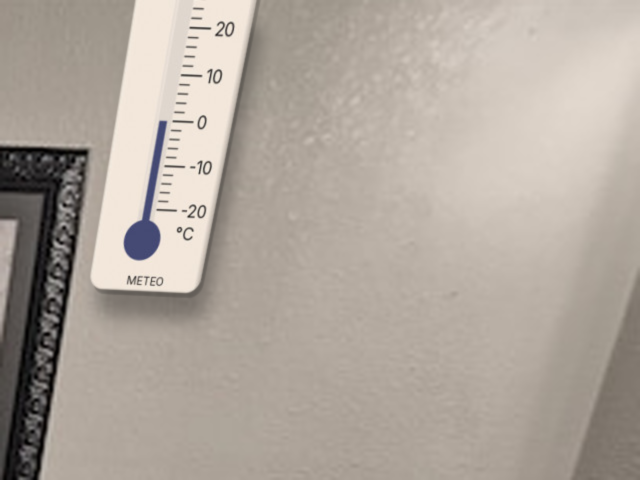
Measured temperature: 0 °C
